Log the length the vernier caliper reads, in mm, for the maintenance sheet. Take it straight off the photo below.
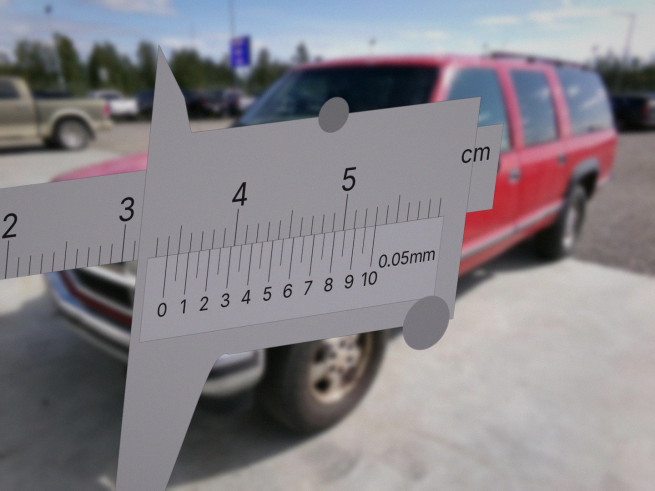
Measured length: 34.0 mm
